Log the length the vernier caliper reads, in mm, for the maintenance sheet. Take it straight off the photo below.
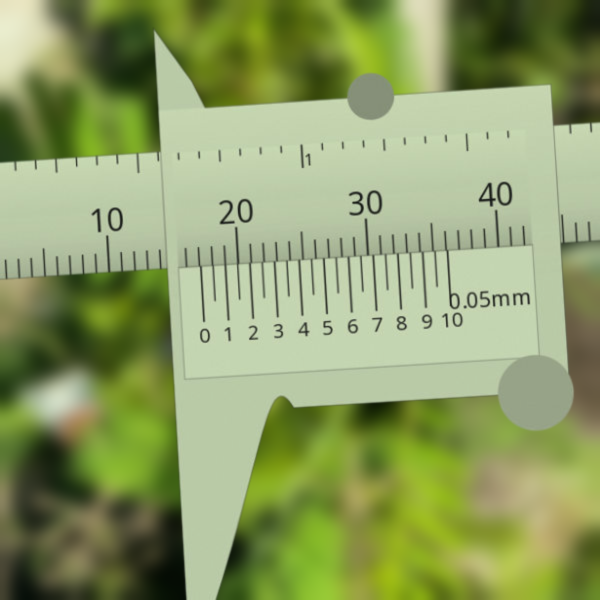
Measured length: 17.1 mm
